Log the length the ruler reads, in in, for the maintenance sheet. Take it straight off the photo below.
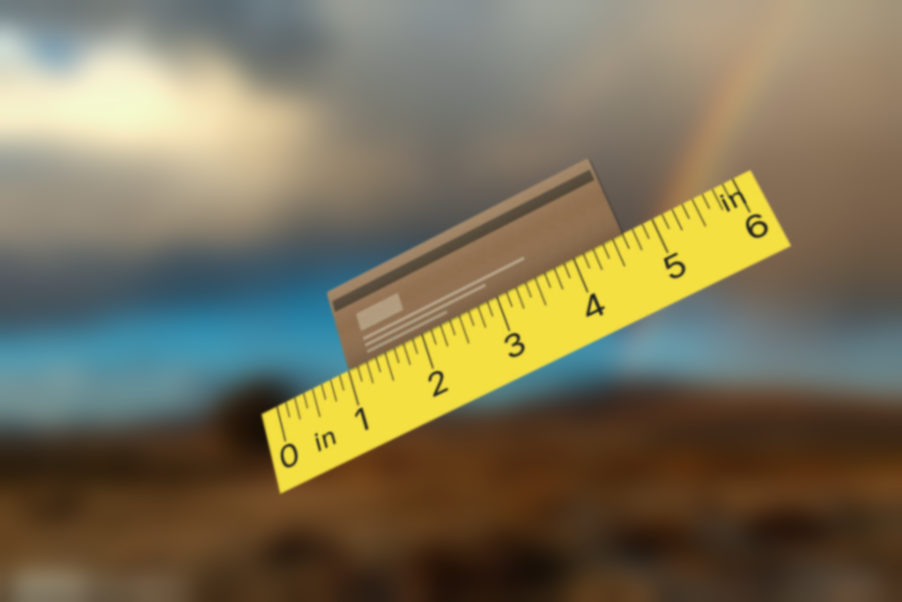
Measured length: 3.625 in
